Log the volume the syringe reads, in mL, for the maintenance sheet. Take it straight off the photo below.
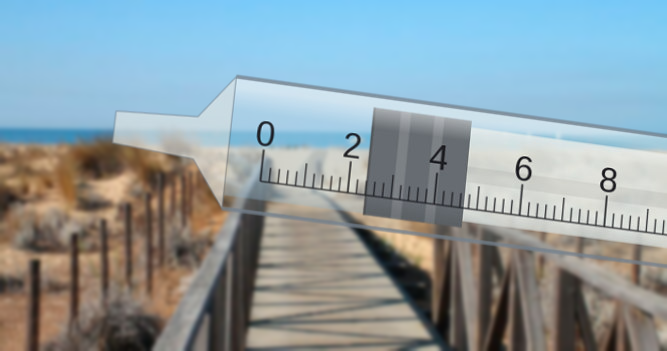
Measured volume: 2.4 mL
